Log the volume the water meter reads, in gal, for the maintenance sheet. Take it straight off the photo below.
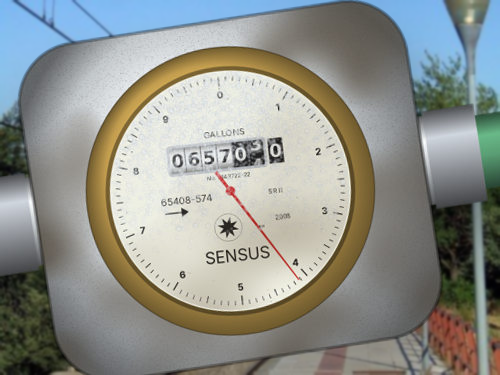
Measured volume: 657034.1 gal
